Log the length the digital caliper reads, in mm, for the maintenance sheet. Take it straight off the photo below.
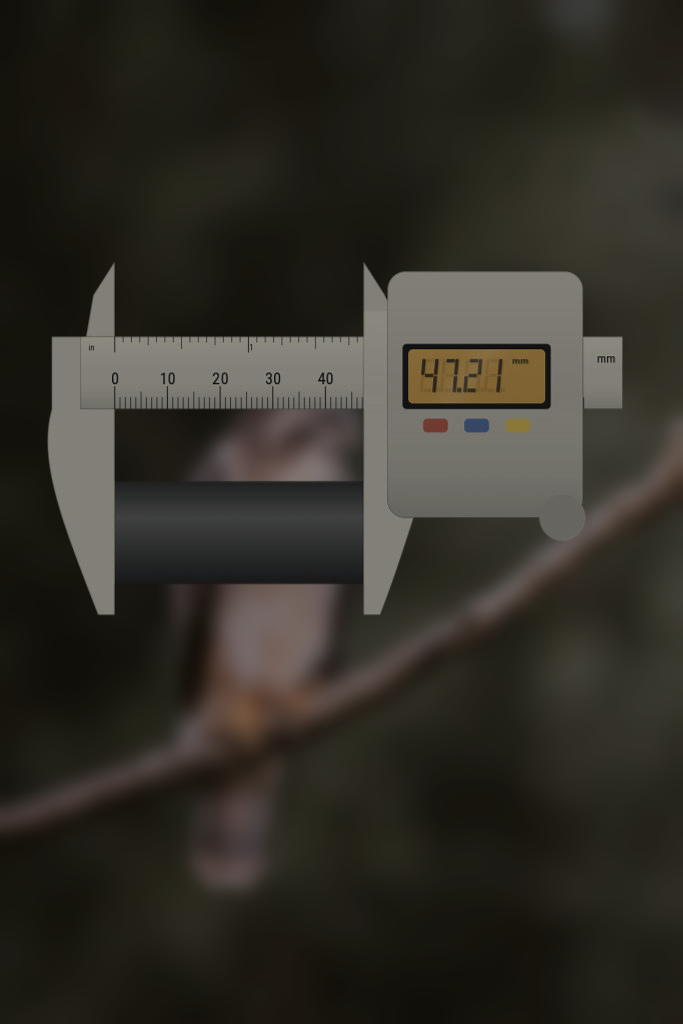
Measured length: 47.21 mm
